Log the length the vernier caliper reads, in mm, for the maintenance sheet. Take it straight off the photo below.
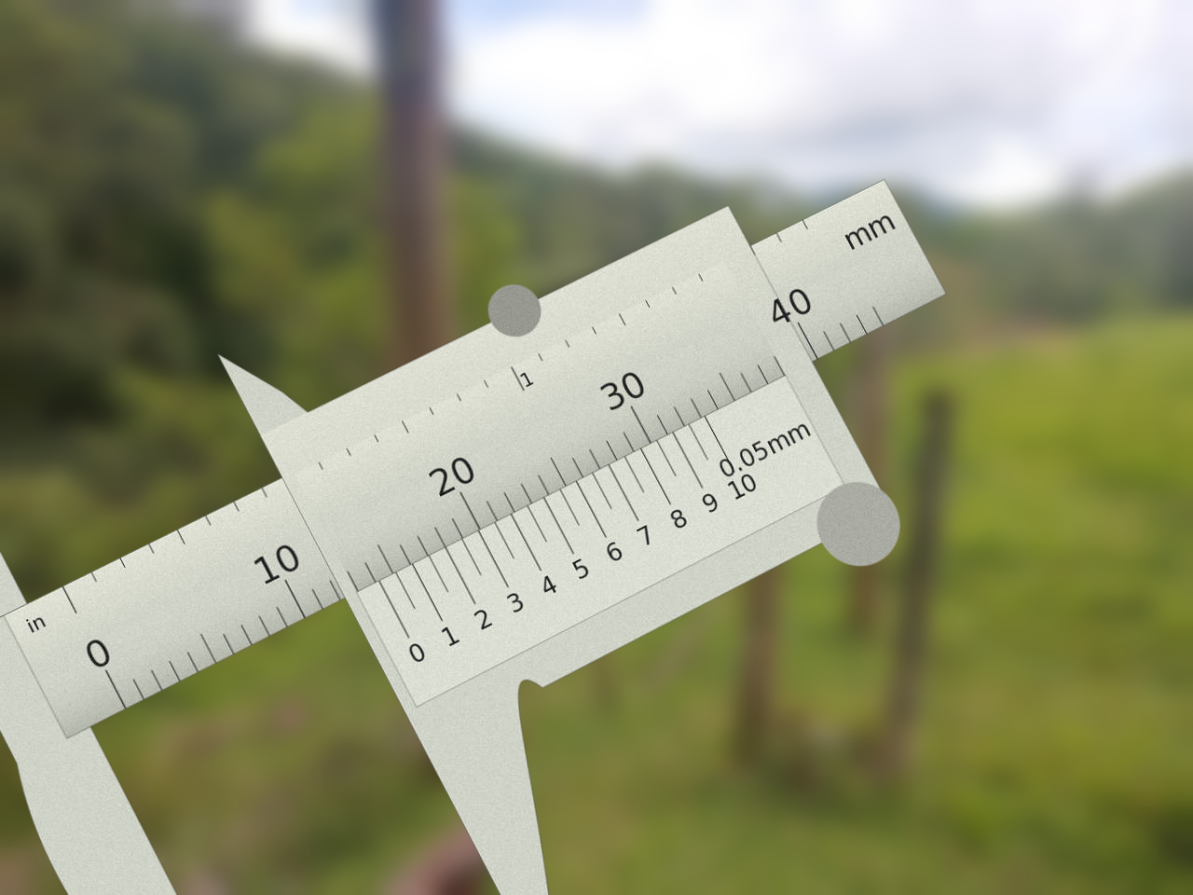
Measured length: 14.2 mm
